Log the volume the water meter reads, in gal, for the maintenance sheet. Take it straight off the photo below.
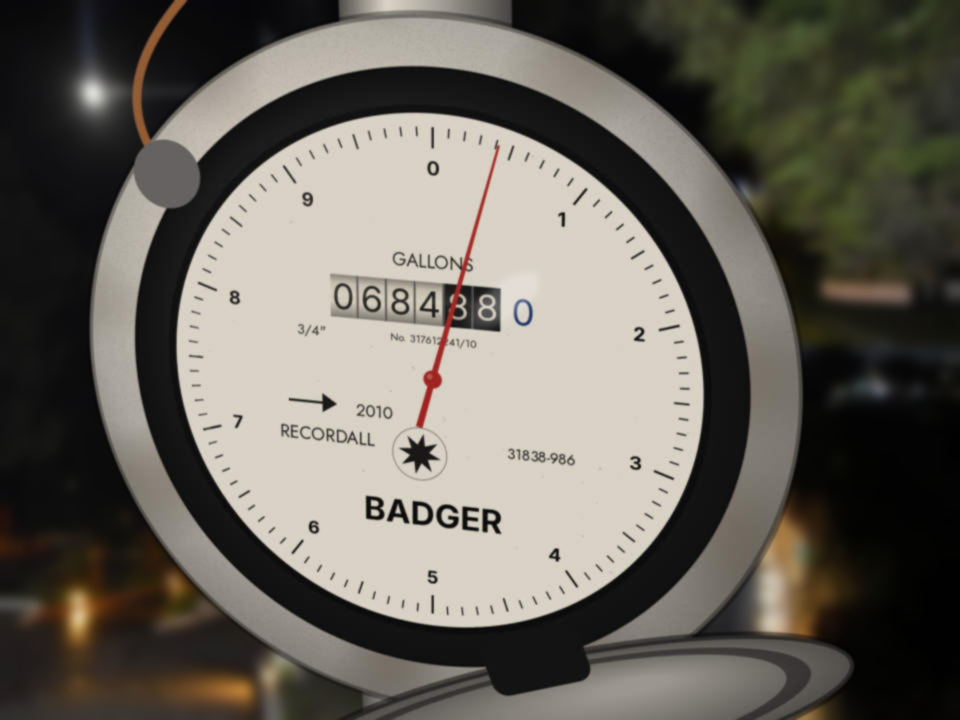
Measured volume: 684880.4 gal
